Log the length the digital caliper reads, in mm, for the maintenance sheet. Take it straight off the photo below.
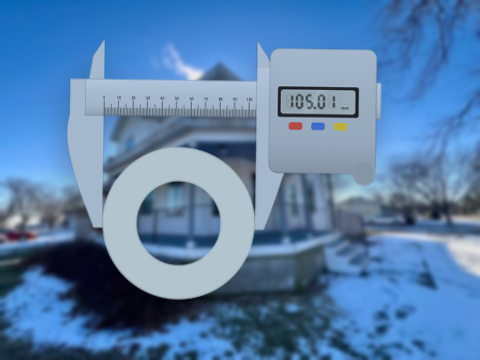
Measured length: 105.01 mm
